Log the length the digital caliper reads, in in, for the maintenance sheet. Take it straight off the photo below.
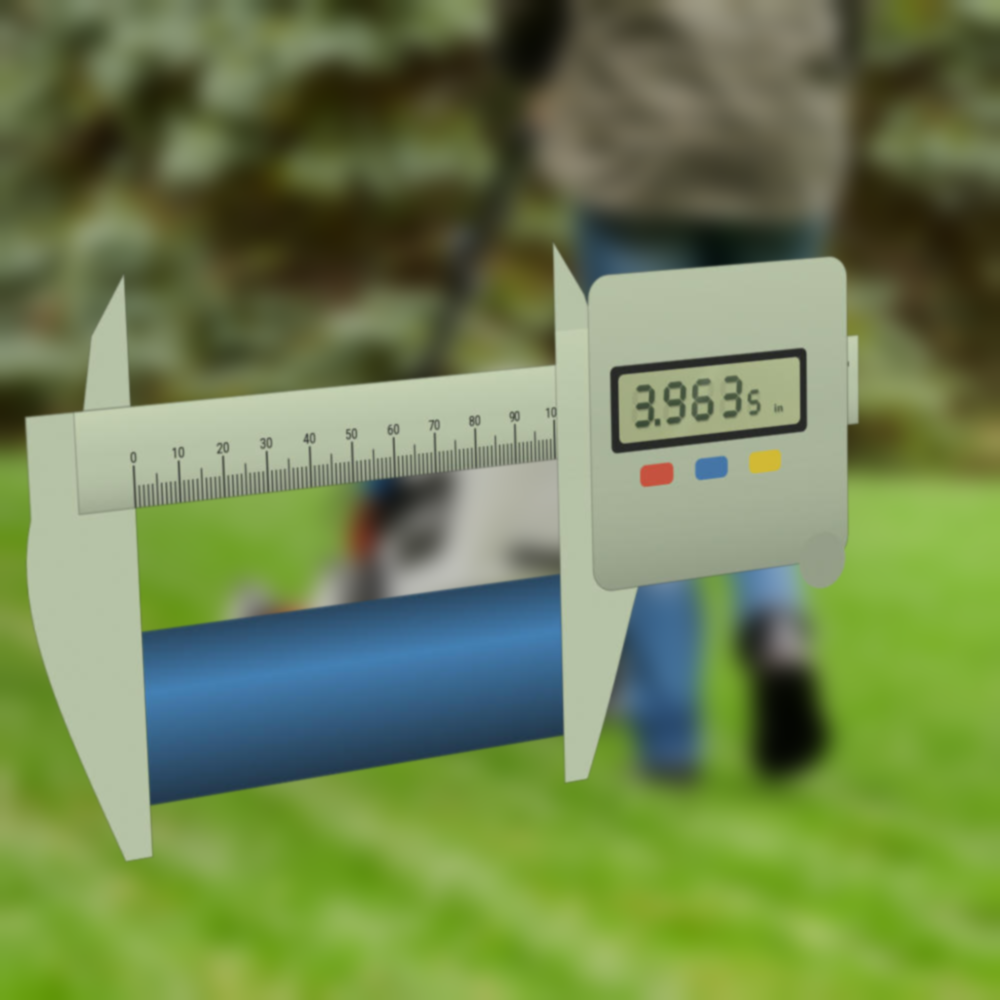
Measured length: 3.9635 in
